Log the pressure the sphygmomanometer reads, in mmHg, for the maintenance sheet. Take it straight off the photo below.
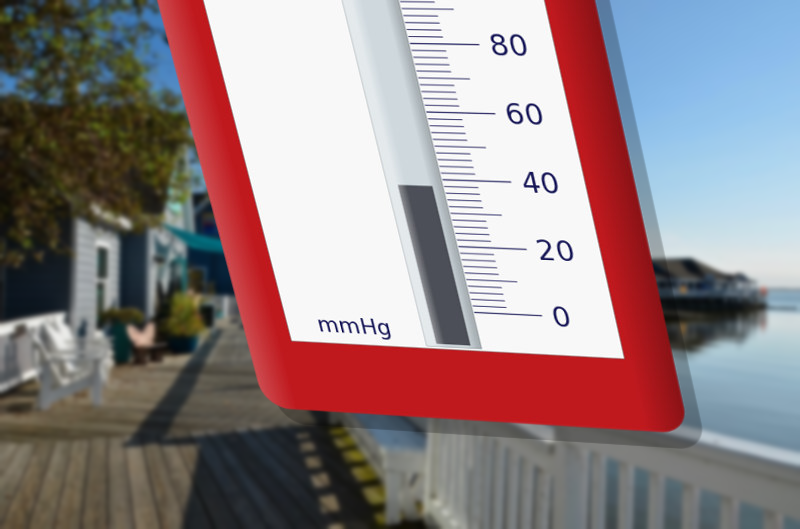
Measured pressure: 38 mmHg
